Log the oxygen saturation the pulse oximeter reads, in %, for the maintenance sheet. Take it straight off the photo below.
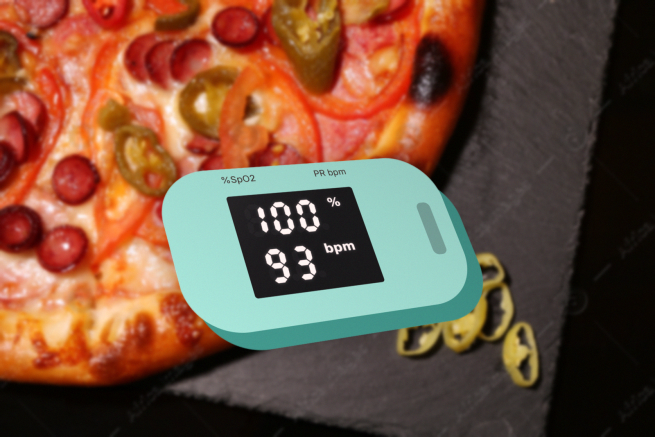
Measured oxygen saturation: 100 %
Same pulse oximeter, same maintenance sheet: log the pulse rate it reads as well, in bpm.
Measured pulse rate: 93 bpm
